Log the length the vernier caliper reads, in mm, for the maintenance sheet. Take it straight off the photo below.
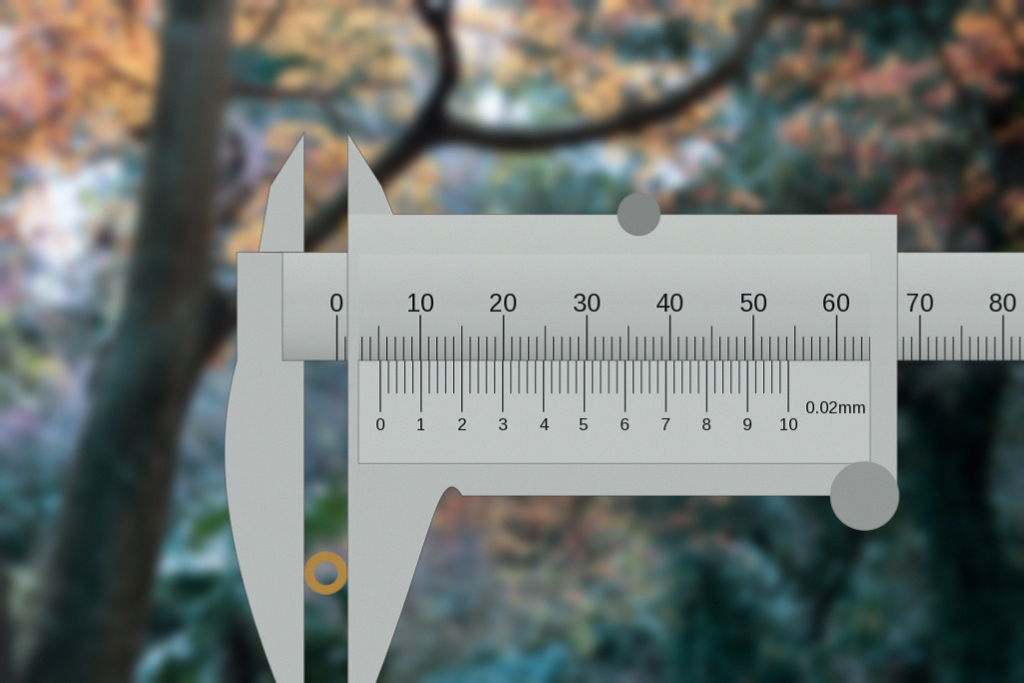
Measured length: 5.2 mm
